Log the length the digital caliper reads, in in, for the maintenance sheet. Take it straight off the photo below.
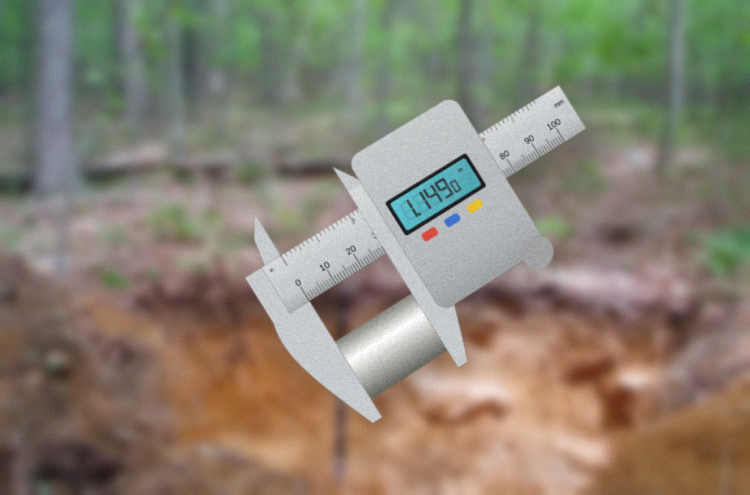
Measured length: 1.1490 in
